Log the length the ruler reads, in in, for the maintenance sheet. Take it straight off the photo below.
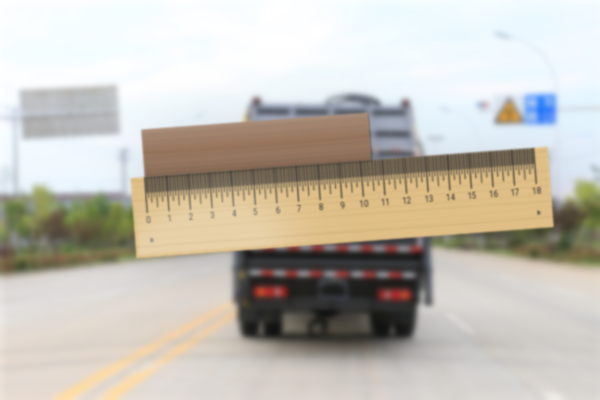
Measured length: 10.5 in
